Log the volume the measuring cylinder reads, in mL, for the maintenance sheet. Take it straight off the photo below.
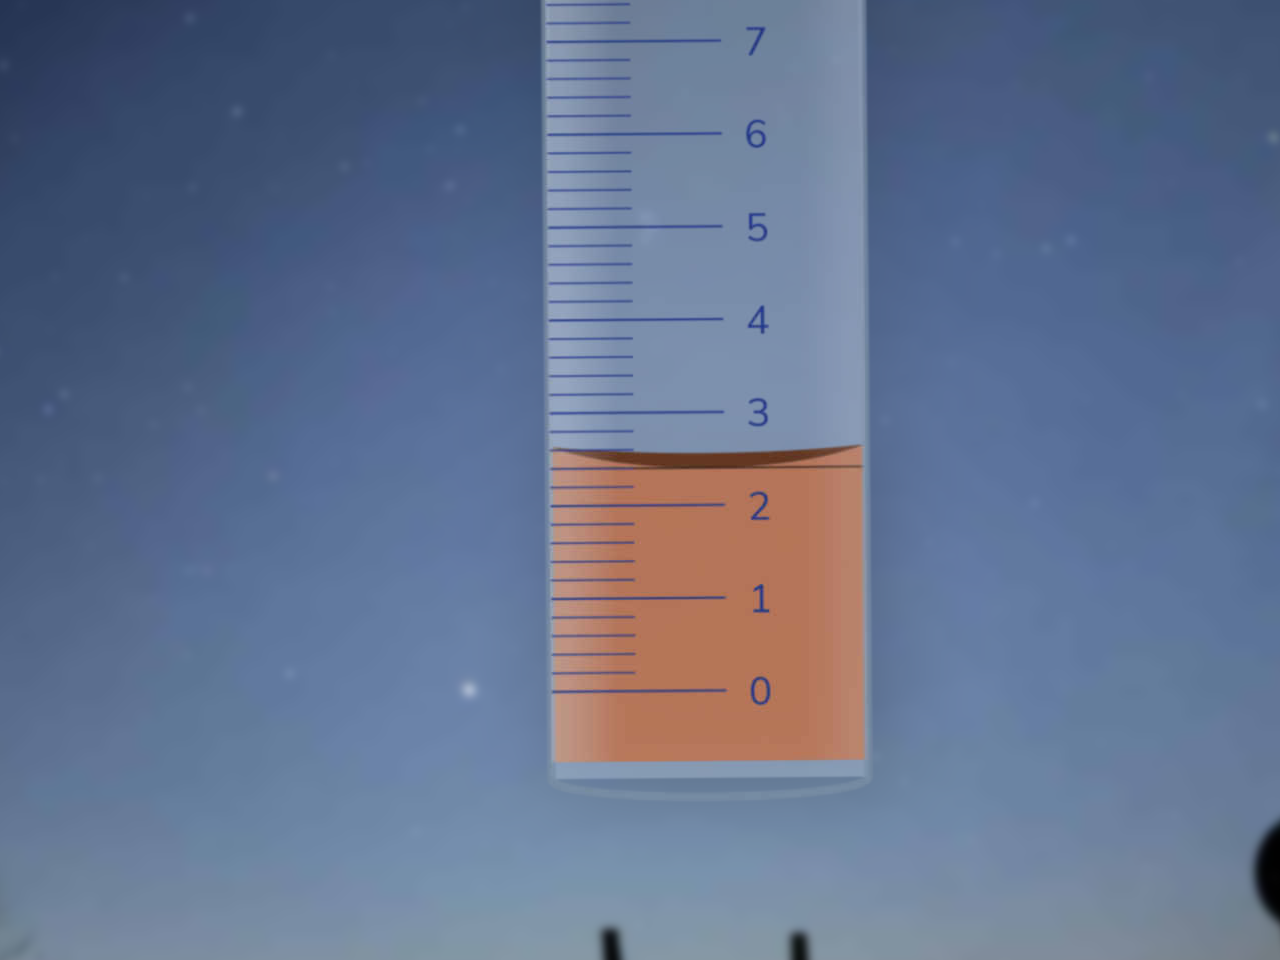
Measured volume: 2.4 mL
